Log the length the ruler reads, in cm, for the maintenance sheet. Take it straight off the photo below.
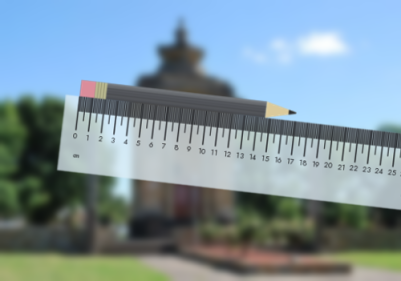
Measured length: 17 cm
